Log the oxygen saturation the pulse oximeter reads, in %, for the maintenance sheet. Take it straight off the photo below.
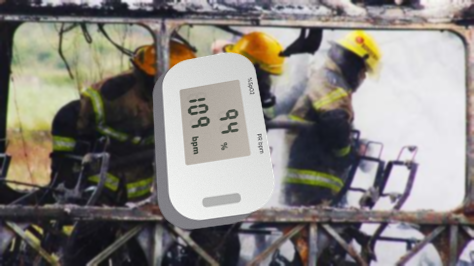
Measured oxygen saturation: 94 %
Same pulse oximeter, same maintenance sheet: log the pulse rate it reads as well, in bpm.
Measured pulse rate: 109 bpm
